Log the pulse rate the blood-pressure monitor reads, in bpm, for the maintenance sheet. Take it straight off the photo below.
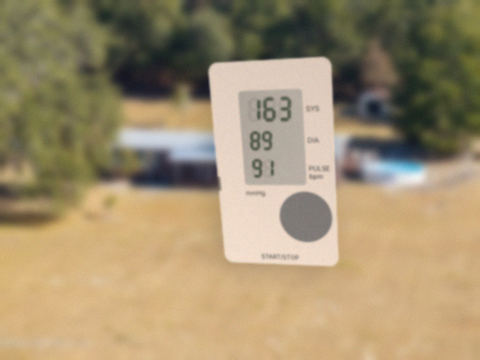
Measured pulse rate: 91 bpm
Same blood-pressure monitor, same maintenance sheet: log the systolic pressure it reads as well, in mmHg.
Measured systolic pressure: 163 mmHg
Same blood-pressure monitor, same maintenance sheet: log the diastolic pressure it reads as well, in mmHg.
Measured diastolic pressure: 89 mmHg
